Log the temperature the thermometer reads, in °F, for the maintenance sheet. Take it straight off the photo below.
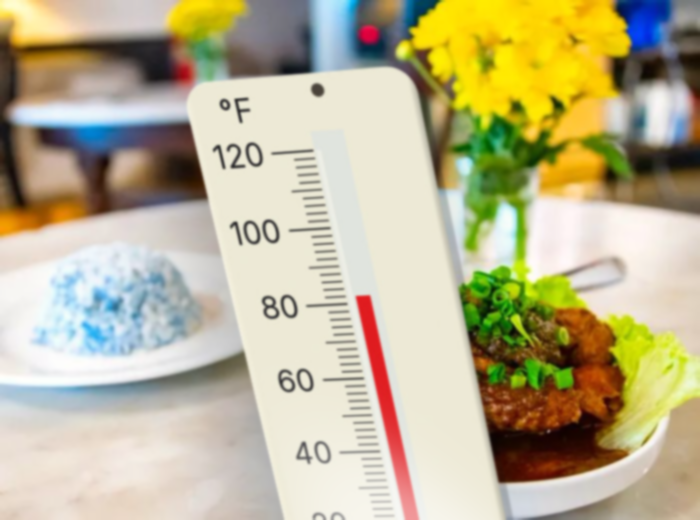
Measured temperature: 82 °F
